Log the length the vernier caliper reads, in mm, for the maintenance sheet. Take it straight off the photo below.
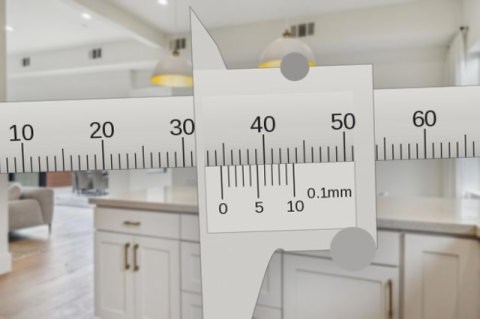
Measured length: 34.6 mm
